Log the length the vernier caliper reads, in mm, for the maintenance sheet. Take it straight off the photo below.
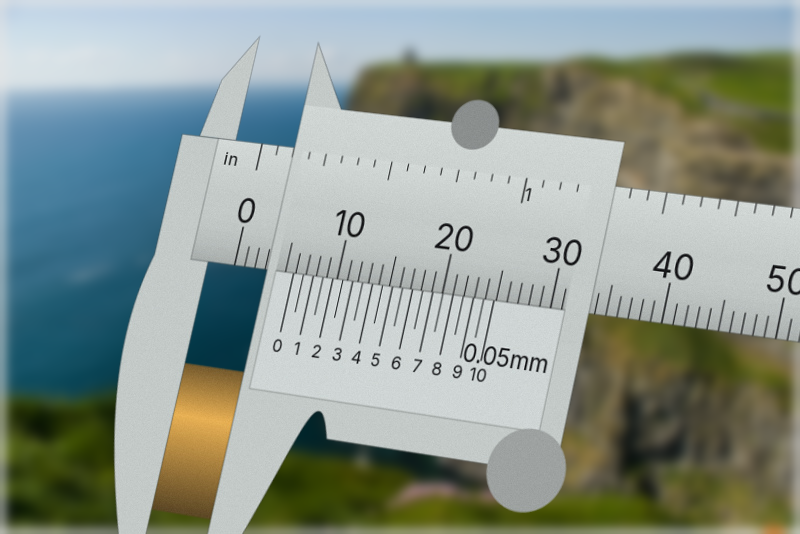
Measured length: 5.8 mm
